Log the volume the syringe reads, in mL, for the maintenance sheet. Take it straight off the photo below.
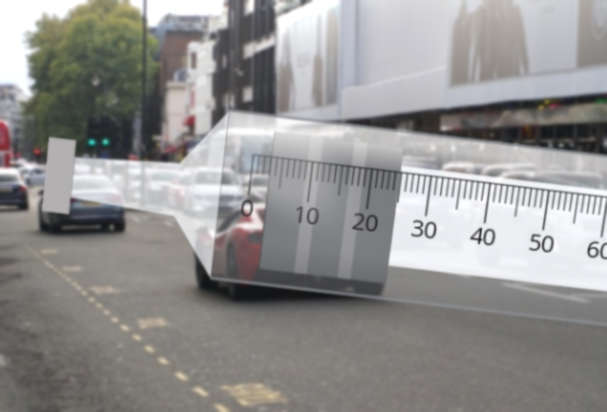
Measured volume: 3 mL
